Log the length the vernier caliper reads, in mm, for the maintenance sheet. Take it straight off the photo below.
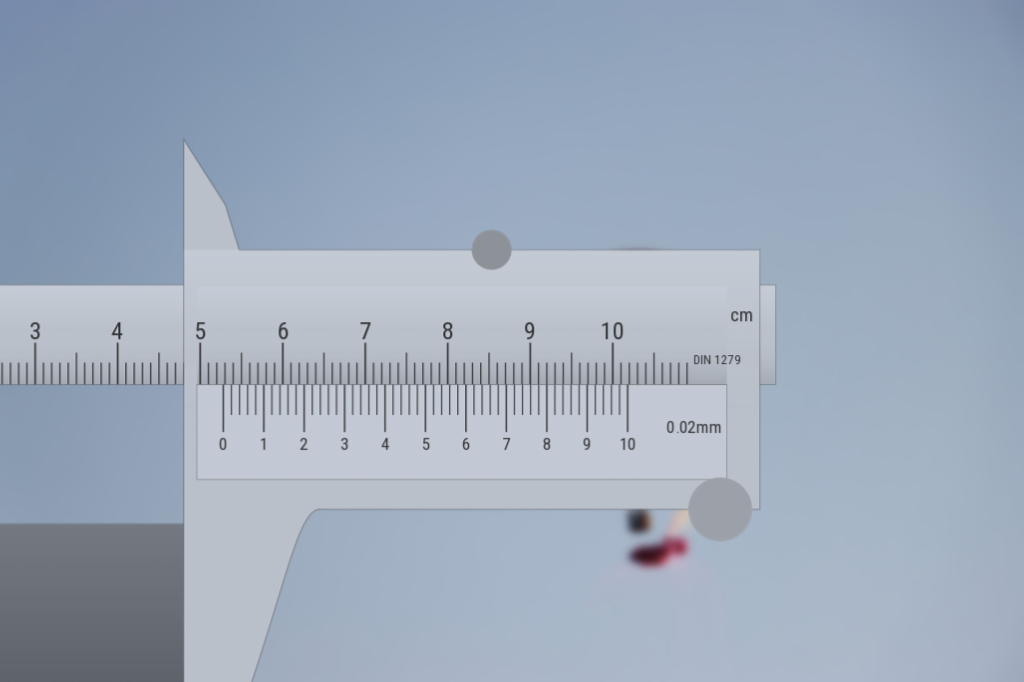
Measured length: 52.8 mm
